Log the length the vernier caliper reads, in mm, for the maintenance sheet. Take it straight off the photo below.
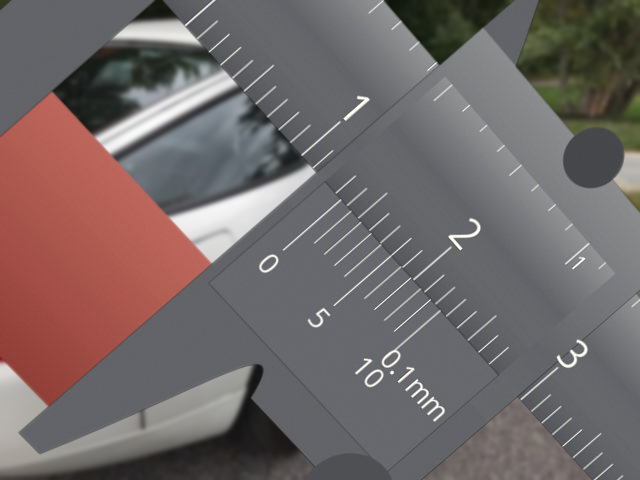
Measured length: 13.5 mm
